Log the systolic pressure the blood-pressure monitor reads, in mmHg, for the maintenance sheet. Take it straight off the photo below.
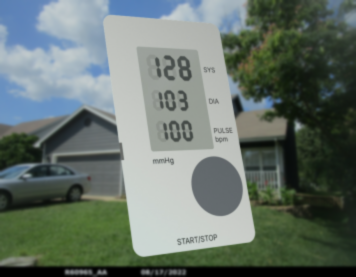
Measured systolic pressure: 128 mmHg
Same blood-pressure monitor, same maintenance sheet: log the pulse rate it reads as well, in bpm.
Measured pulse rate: 100 bpm
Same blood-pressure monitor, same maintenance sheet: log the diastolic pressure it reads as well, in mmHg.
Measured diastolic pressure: 103 mmHg
